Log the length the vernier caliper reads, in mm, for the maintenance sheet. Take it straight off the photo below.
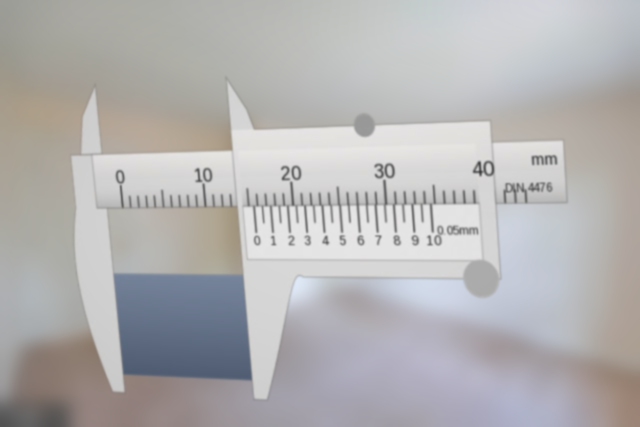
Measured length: 15.6 mm
